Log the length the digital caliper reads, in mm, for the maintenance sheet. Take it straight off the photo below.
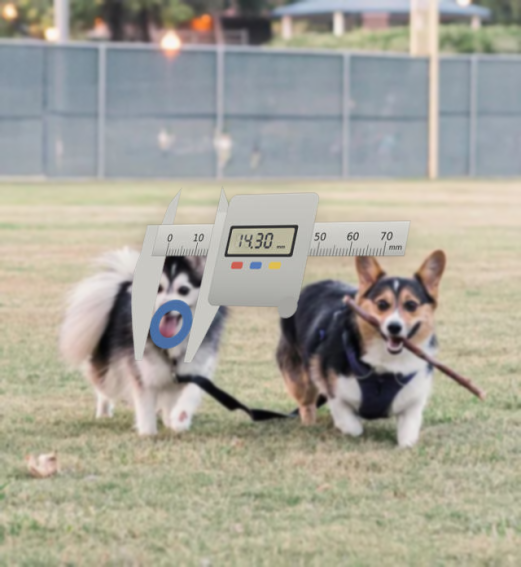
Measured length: 14.30 mm
